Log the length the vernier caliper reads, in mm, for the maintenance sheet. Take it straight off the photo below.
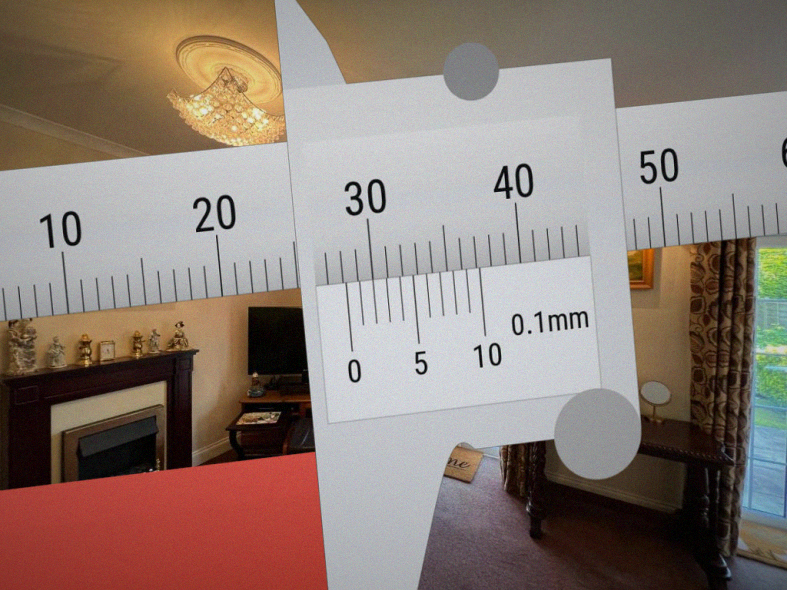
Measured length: 28.2 mm
